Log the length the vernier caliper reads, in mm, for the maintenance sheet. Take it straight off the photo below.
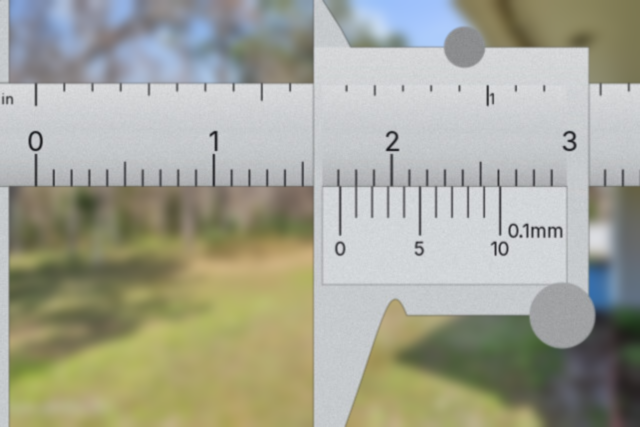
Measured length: 17.1 mm
